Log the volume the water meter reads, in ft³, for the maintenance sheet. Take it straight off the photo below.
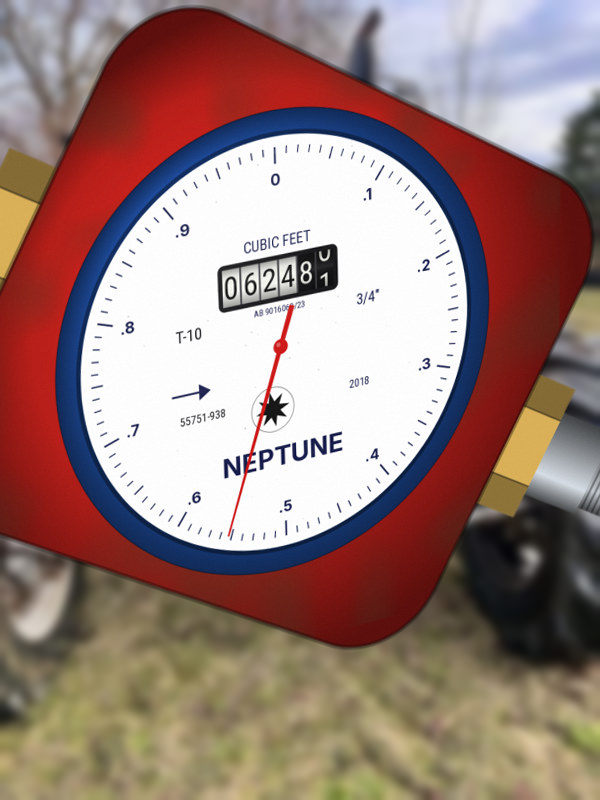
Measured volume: 62480.55 ft³
